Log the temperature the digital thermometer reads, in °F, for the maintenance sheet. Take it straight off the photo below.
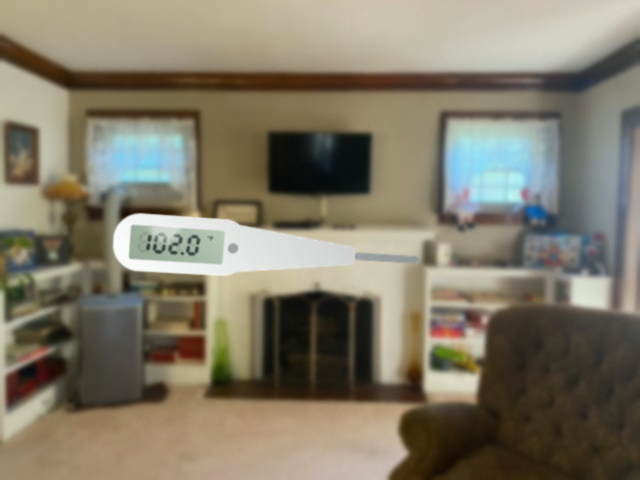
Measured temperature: 102.0 °F
